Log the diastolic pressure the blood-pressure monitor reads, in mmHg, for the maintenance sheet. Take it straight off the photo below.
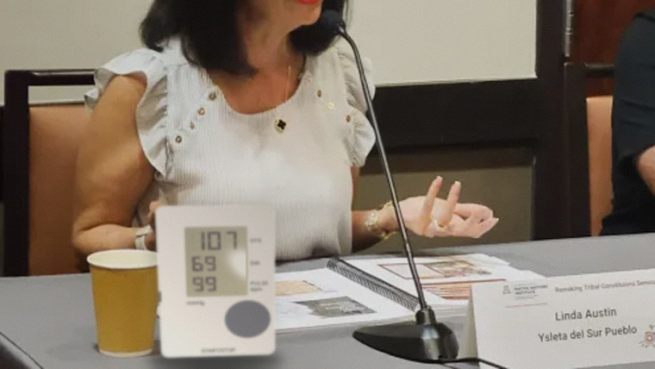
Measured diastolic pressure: 69 mmHg
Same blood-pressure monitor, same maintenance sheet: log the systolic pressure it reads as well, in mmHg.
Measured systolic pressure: 107 mmHg
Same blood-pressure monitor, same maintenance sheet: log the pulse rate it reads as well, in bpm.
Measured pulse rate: 99 bpm
